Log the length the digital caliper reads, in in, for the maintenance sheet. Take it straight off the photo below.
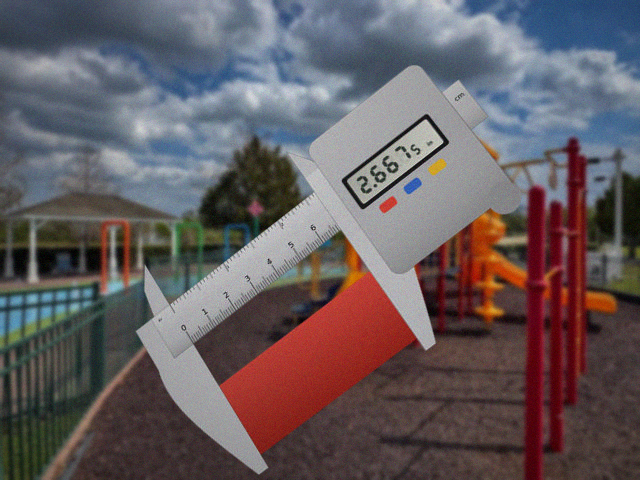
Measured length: 2.6675 in
